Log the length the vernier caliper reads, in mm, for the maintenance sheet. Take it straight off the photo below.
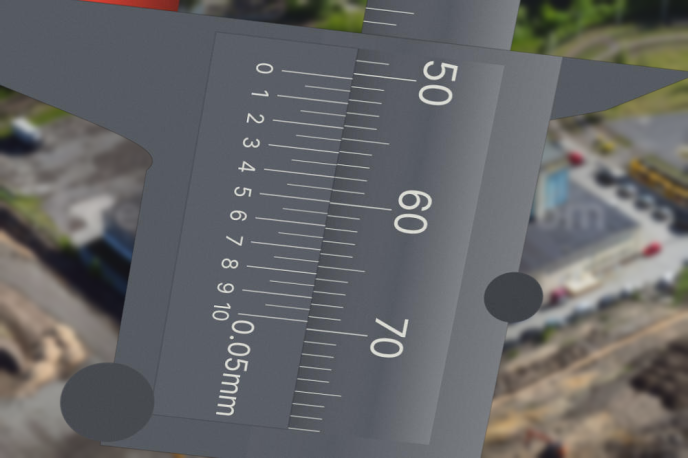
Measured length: 50.4 mm
